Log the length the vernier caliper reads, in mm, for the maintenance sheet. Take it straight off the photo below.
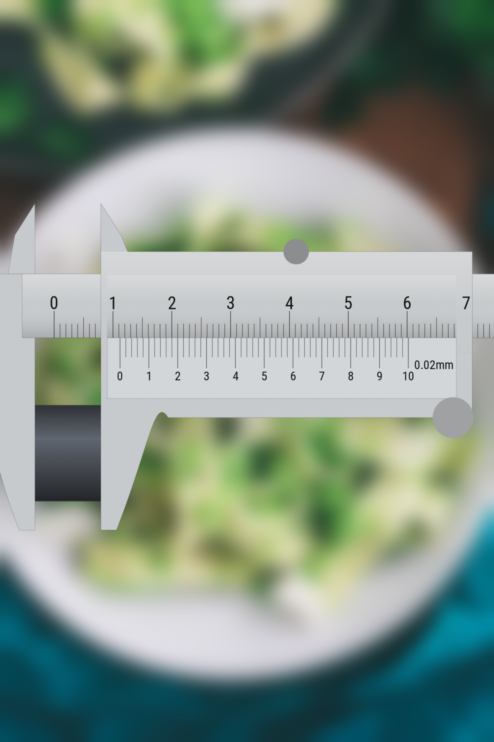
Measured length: 11.2 mm
